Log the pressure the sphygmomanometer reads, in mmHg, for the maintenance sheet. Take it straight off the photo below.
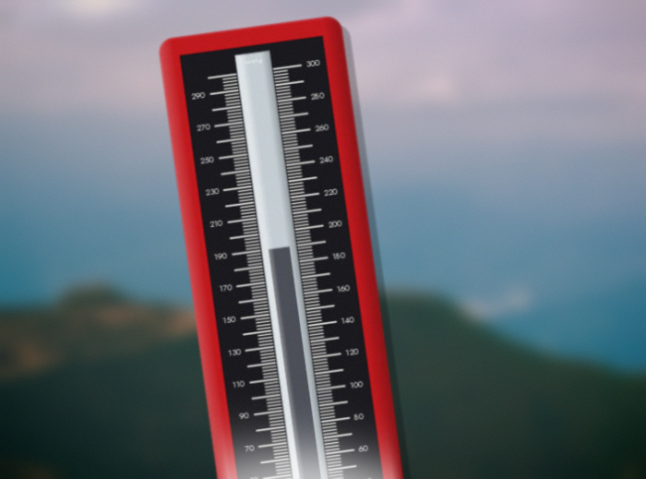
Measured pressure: 190 mmHg
